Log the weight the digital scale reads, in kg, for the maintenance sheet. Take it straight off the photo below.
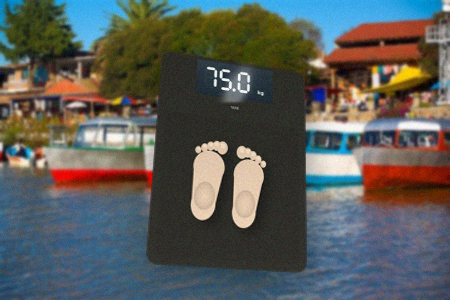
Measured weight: 75.0 kg
